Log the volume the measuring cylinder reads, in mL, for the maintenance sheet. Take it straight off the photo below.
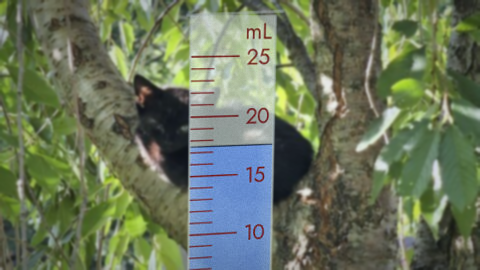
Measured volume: 17.5 mL
